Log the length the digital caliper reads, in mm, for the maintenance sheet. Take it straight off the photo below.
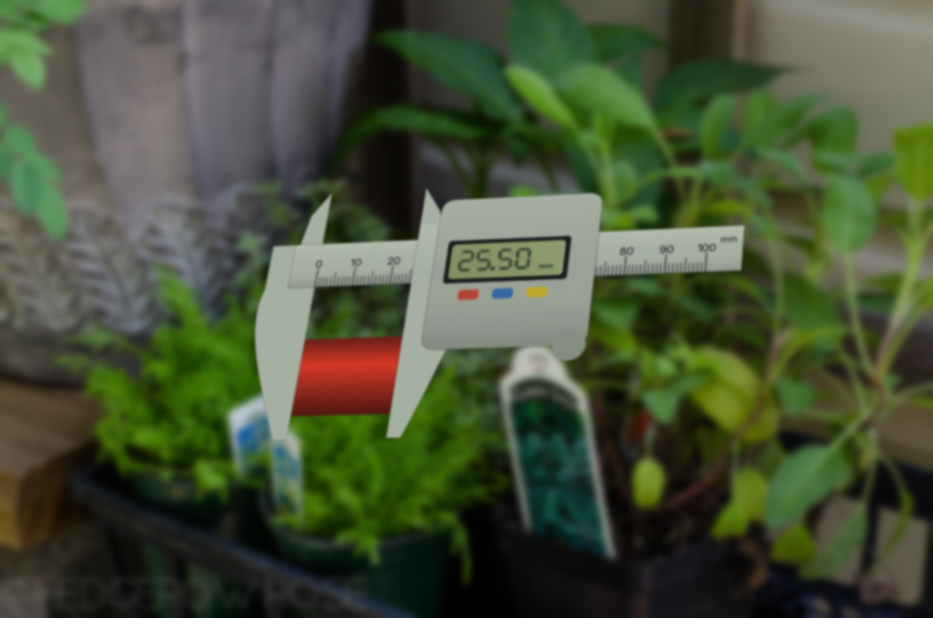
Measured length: 25.50 mm
